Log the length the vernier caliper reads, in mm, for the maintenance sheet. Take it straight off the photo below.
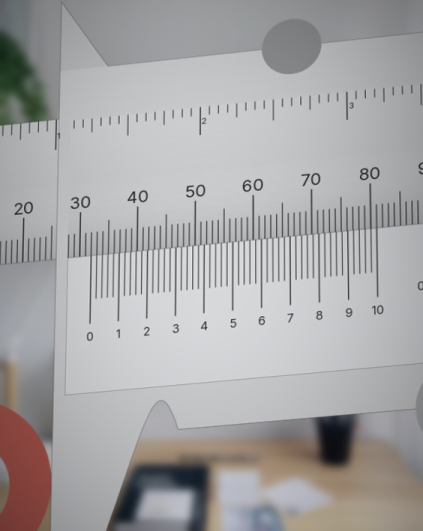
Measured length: 32.0 mm
